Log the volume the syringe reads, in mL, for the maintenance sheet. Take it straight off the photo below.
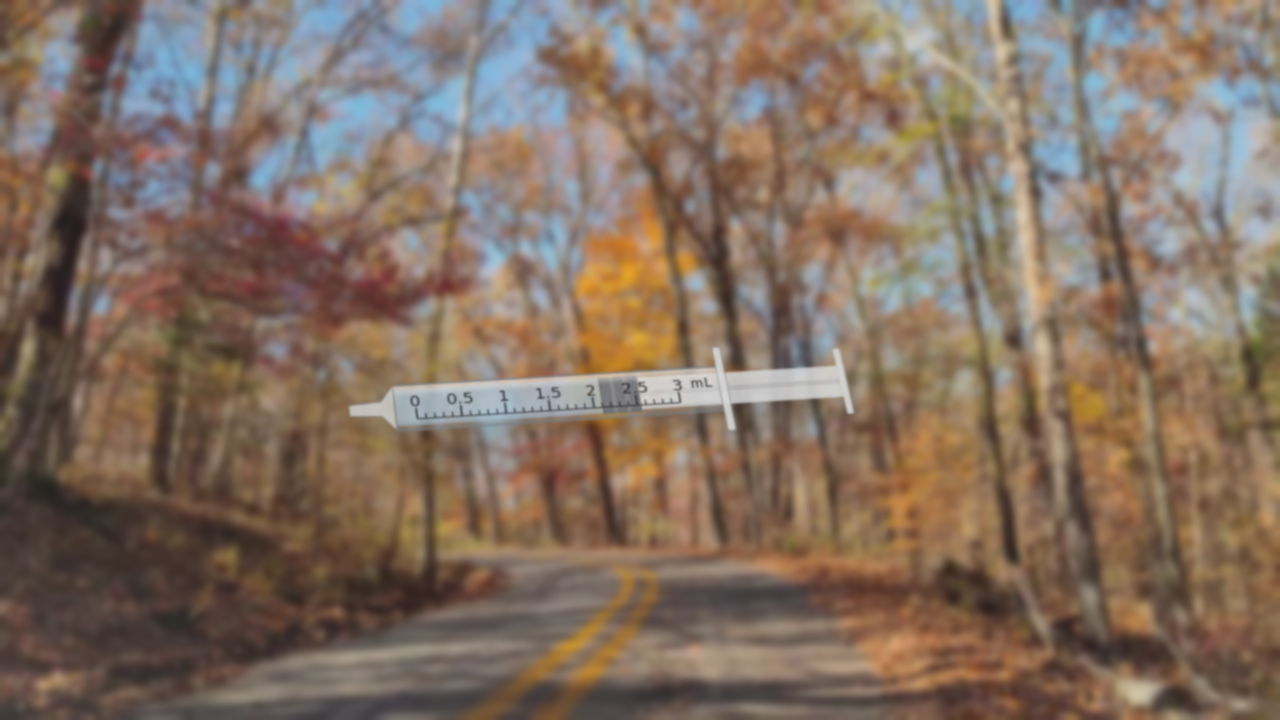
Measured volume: 2.1 mL
